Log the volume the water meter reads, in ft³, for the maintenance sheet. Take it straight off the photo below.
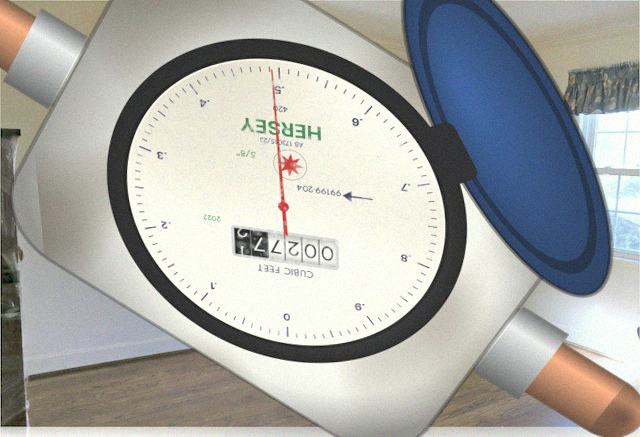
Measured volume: 2771.49 ft³
